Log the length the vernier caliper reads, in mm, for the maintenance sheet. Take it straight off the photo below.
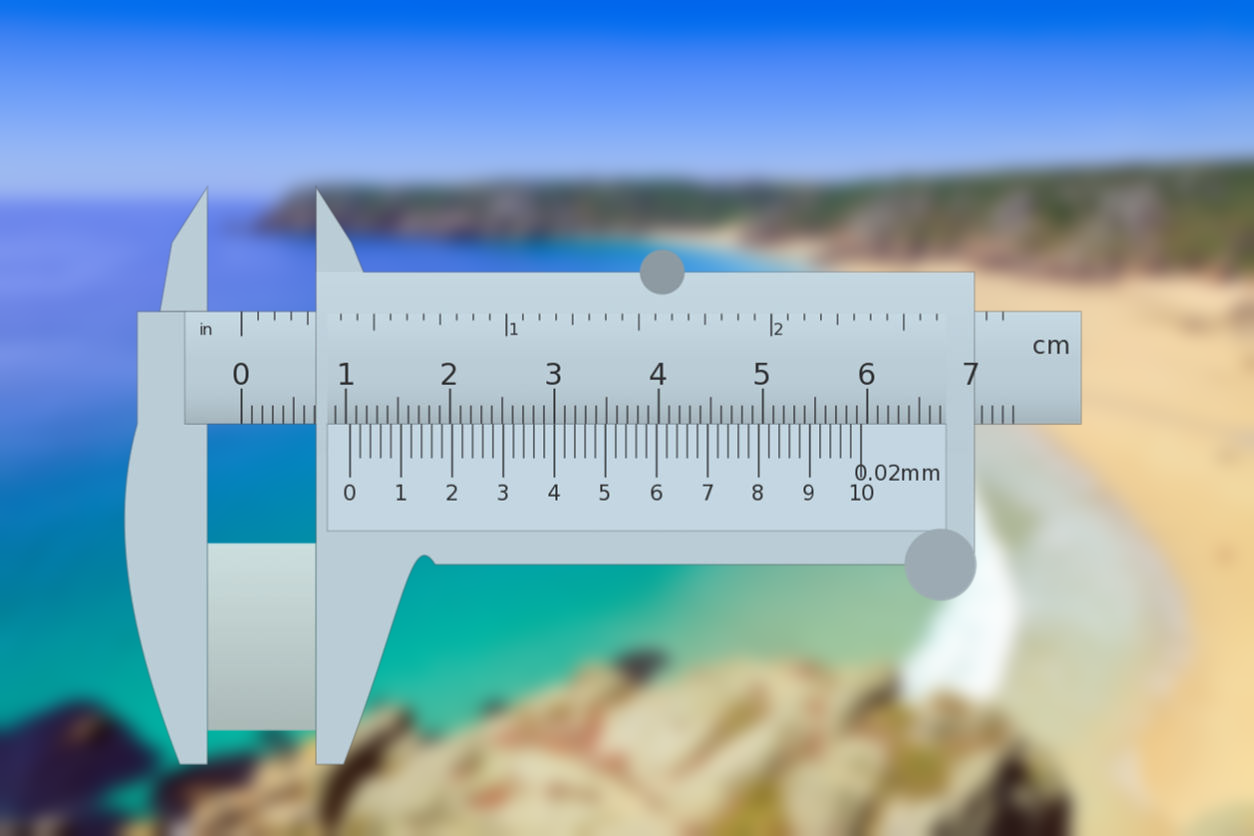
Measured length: 10.4 mm
